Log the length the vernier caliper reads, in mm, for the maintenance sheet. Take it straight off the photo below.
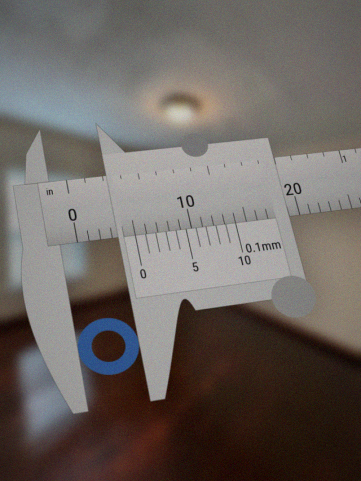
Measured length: 5.0 mm
